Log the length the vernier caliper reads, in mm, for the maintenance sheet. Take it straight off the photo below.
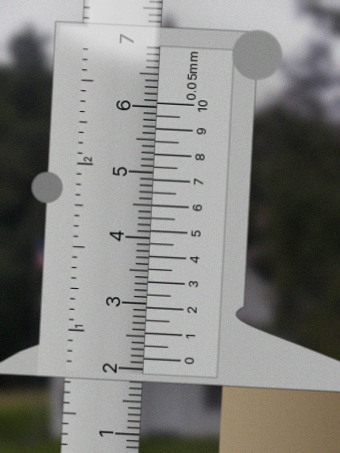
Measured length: 21.6 mm
